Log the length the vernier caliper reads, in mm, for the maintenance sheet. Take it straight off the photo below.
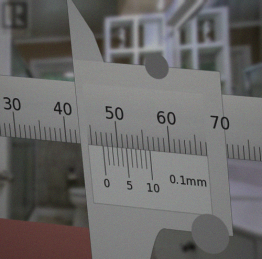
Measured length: 47.2 mm
